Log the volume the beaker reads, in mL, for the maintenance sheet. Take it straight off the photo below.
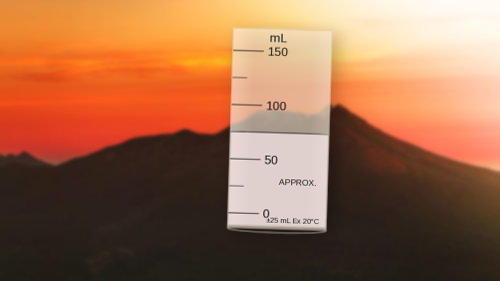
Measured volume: 75 mL
